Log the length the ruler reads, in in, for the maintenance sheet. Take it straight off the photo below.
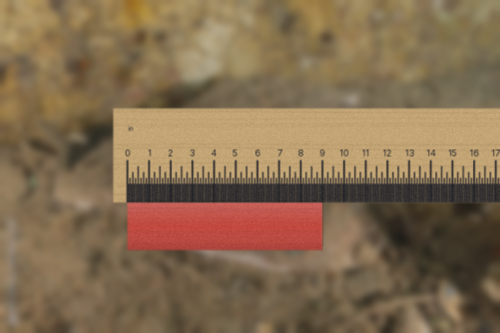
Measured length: 9 in
